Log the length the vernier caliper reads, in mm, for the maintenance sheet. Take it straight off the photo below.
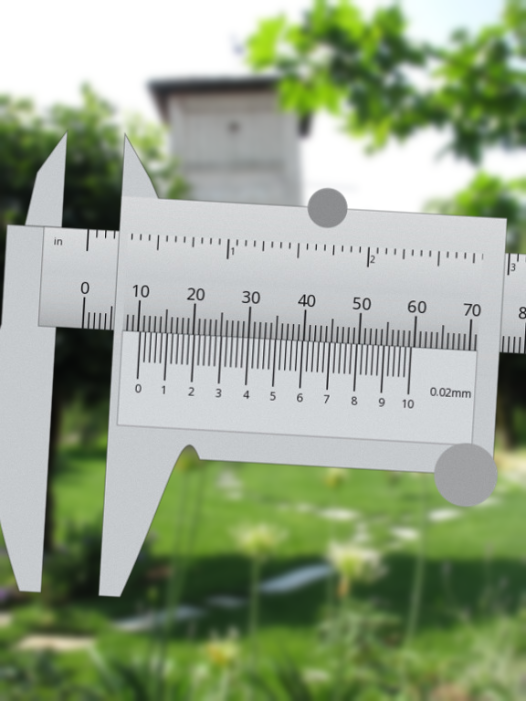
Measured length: 10.4 mm
